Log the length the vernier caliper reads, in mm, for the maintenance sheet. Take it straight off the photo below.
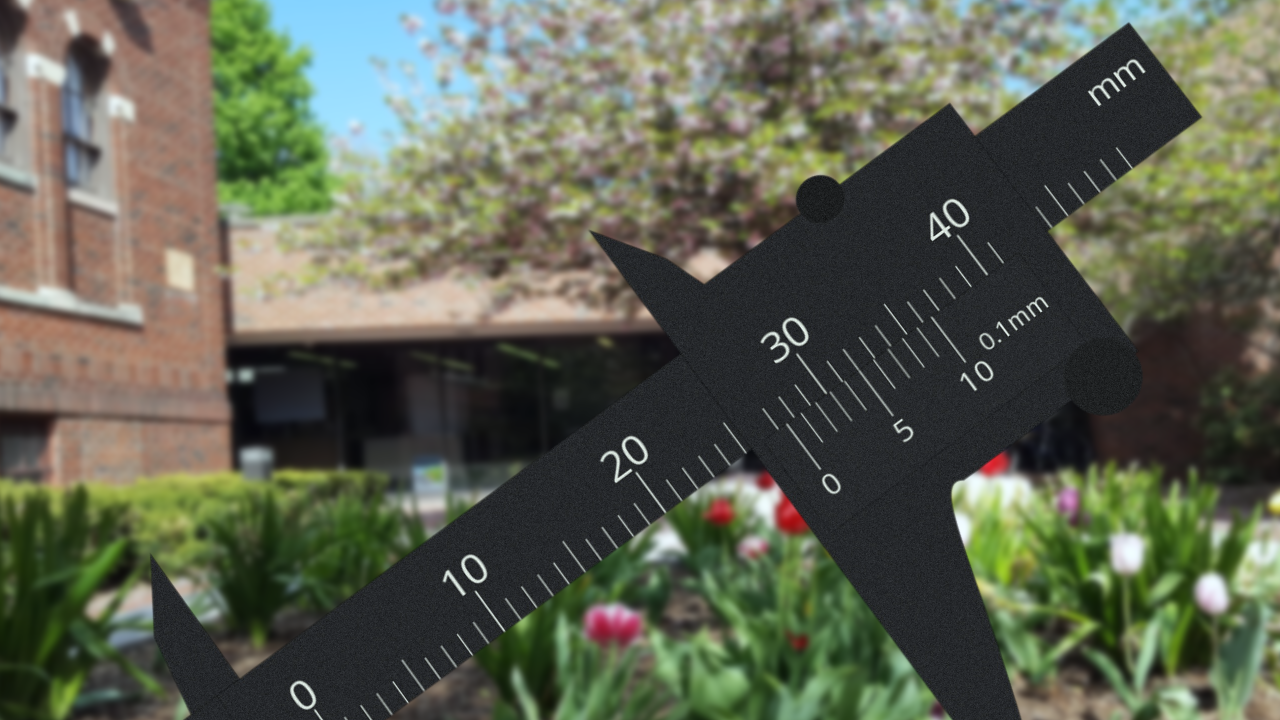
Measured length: 27.5 mm
